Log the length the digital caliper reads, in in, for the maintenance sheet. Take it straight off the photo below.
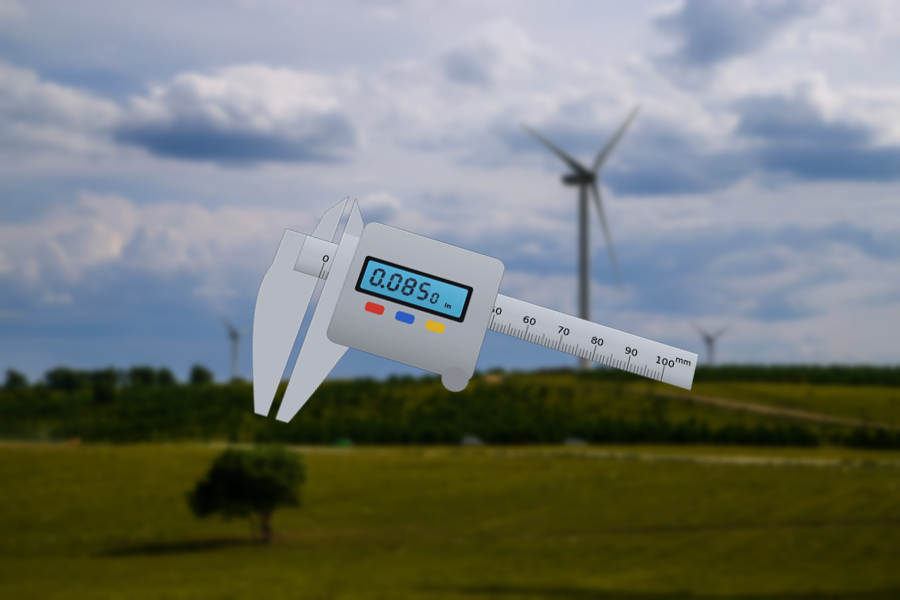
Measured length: 0.0850 in
